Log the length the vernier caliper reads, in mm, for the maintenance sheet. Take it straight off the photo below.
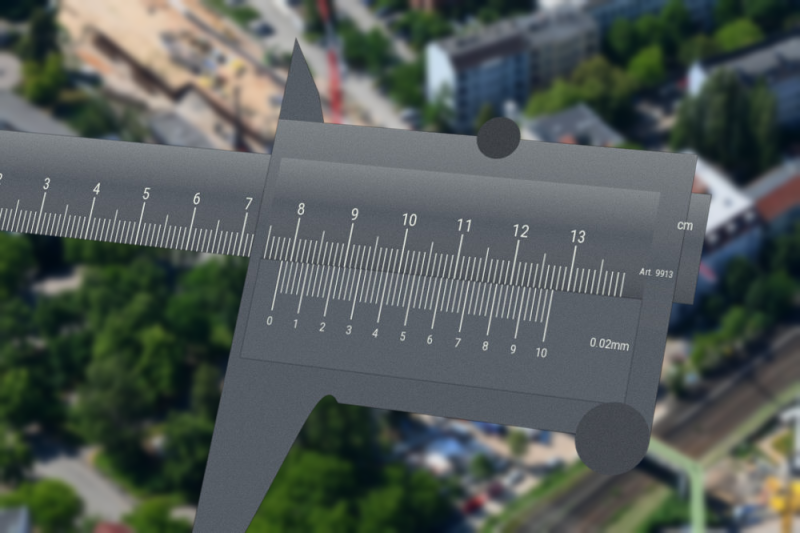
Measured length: 78.4 mm
